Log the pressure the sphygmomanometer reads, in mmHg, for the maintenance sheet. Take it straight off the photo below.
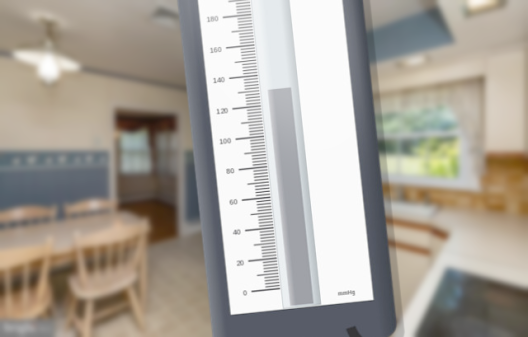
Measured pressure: 130 mmHg
